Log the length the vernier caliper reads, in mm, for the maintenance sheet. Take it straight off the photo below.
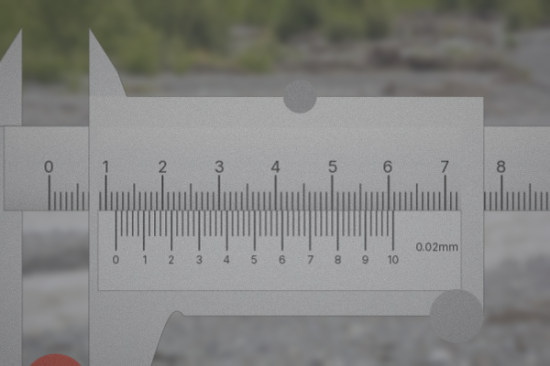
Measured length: 11.8 mm
